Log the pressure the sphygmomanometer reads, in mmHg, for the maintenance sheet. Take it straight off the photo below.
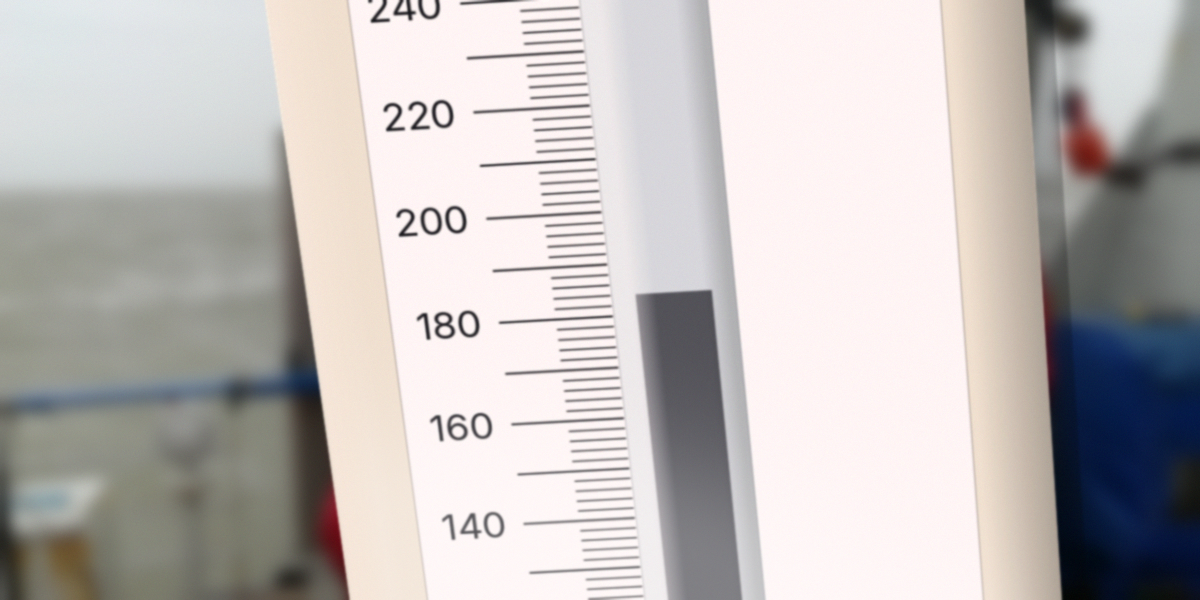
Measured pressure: 184 mmHg
